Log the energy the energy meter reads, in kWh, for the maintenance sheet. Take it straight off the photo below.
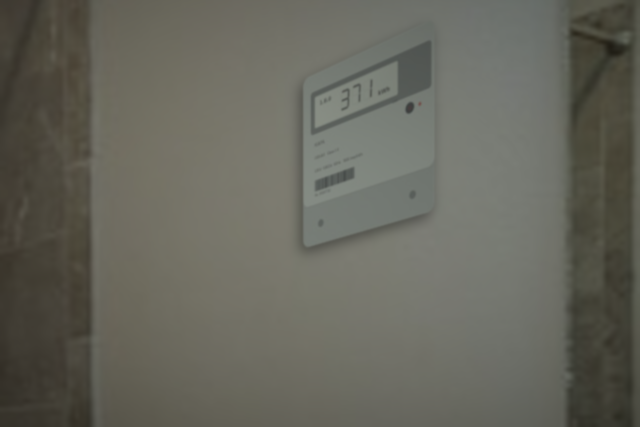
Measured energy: 371 kWh
